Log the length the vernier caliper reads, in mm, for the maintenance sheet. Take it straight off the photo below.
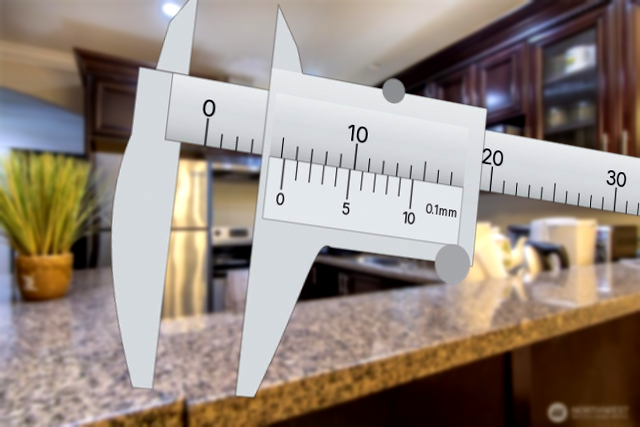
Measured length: 5.2 mm
